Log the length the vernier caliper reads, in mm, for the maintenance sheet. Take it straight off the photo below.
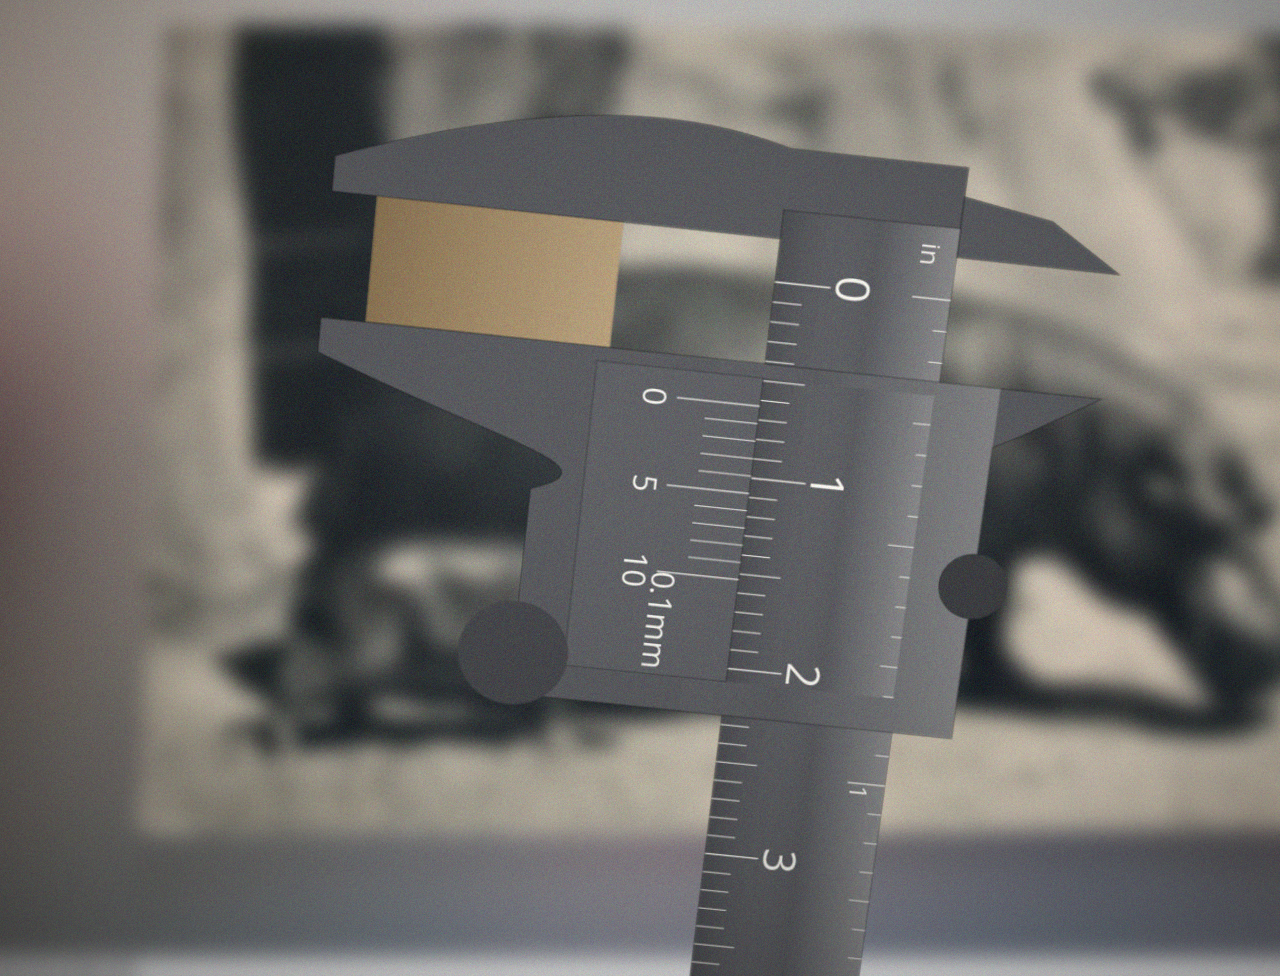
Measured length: 6.3 mm
